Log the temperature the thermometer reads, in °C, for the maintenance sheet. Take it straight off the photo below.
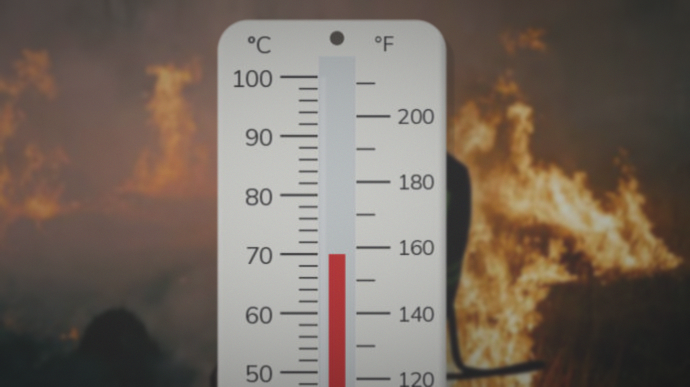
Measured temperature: 70 °C
